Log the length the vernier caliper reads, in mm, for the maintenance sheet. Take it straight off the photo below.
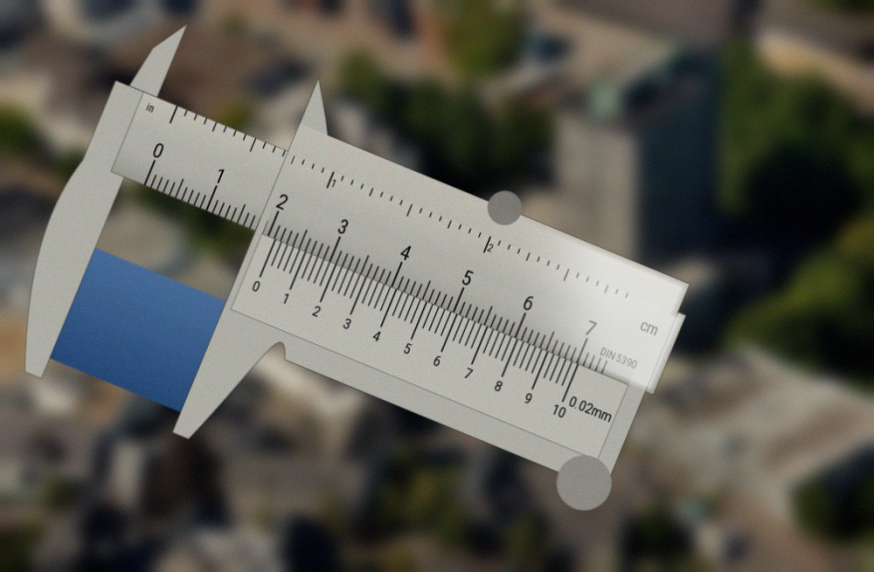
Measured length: 21.2 mm
